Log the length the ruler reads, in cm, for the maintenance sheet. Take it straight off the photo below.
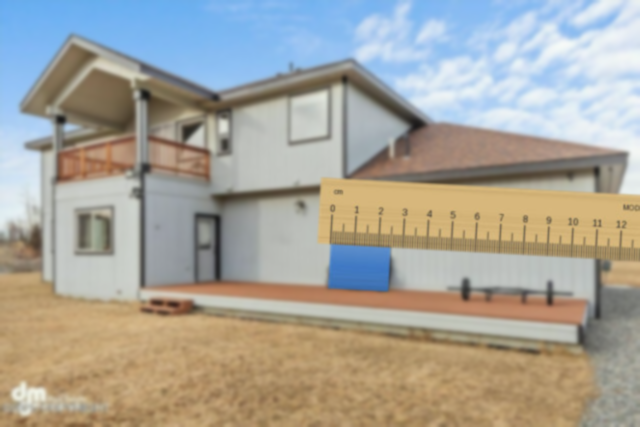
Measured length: 2.5 cm
